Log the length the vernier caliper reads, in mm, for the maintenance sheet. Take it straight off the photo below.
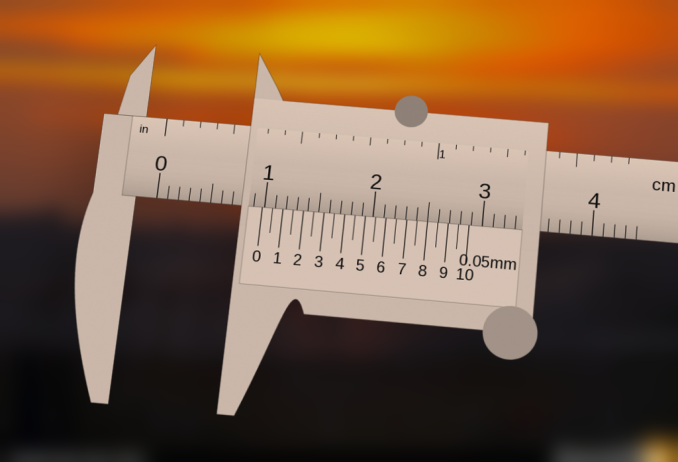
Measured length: 9.8 mm
